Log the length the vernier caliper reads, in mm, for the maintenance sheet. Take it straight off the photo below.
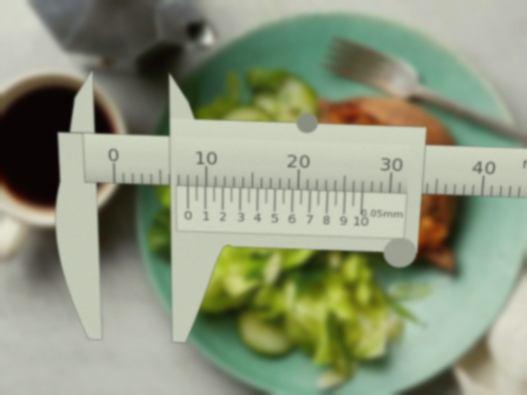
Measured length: 8.0 mm
